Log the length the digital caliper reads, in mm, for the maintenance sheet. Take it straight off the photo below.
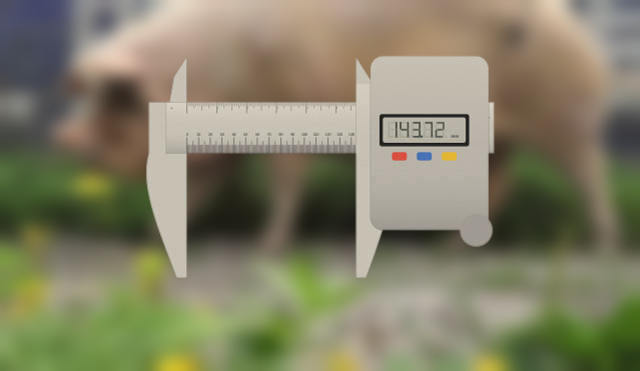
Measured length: 143.72 mm
